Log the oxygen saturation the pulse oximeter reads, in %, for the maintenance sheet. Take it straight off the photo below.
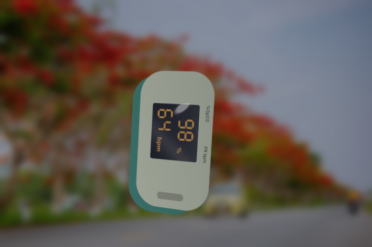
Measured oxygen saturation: 98 %
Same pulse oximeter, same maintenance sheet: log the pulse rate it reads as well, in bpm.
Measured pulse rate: 64 bpm
